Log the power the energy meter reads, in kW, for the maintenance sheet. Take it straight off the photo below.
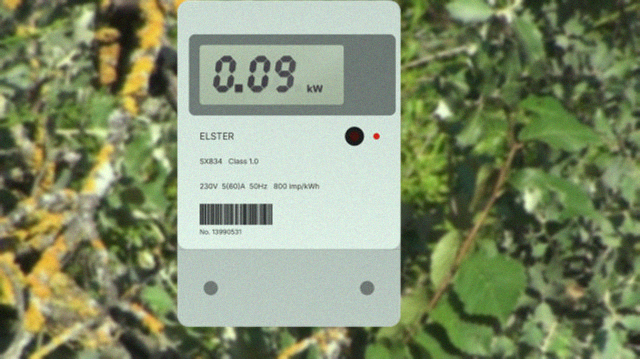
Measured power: 0.09 kW
